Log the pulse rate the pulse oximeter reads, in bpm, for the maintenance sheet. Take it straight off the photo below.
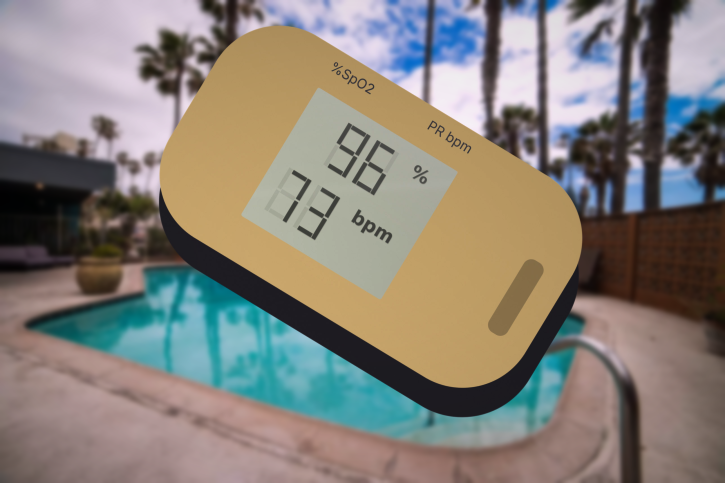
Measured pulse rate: 73 bpm
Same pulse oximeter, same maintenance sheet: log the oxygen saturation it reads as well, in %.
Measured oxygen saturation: 96 %
